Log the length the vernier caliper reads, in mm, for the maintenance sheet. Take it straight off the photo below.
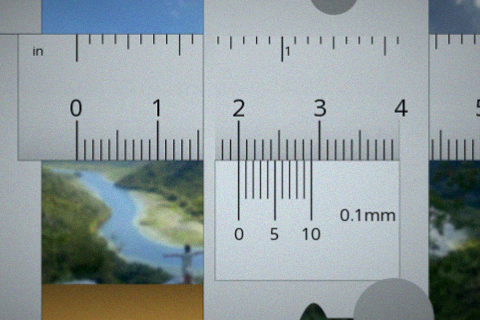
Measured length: 20.0 mm
